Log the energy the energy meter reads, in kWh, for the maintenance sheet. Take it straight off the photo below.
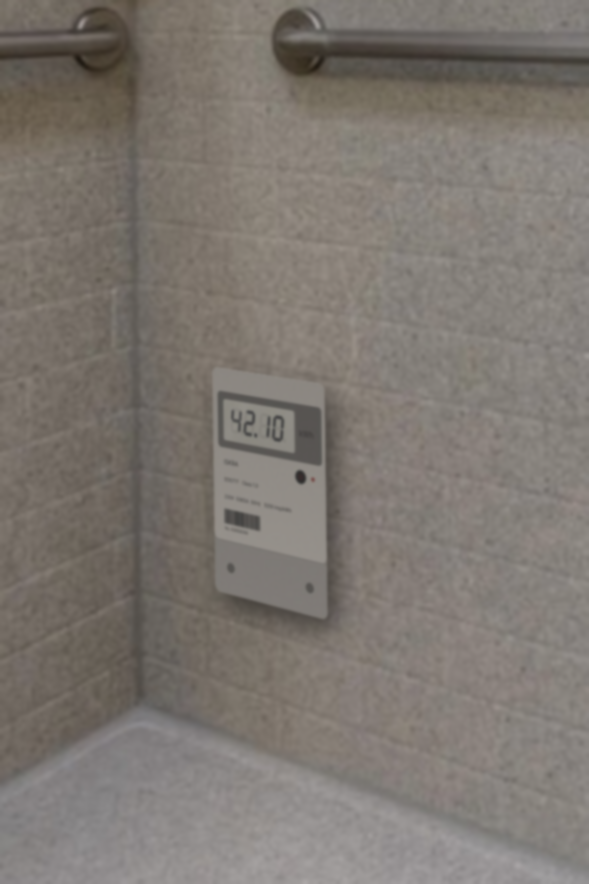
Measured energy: 42.10 kWh
